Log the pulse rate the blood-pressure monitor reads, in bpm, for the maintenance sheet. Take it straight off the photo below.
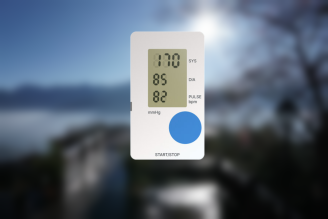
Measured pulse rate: 82 bpm
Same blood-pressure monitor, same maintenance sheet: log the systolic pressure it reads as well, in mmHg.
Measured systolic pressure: 170 mmHg
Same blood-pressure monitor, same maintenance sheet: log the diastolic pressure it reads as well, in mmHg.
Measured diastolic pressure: 85 mmHg
